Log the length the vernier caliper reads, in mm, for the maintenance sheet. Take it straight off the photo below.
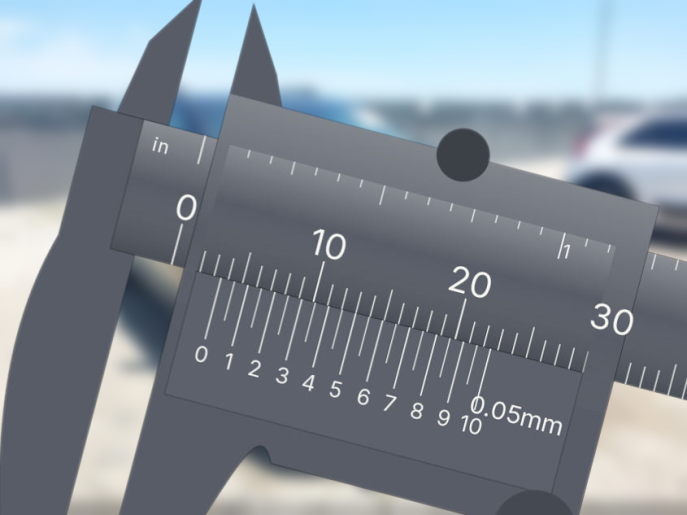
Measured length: 3.5 mm
